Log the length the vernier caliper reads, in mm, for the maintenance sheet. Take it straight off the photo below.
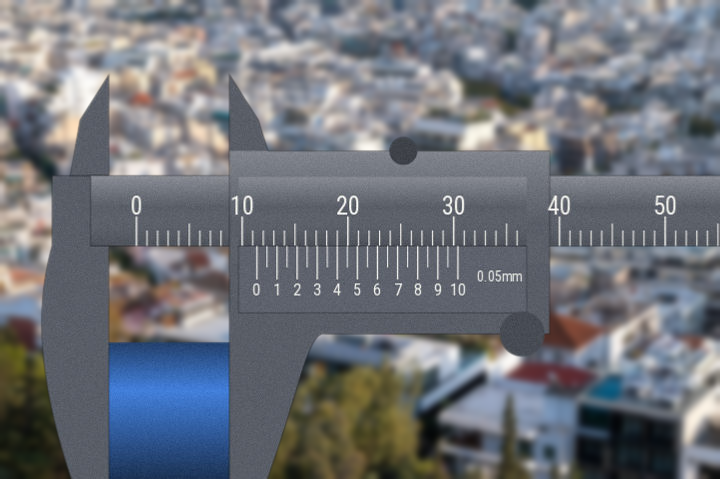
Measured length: 11.4 mm
